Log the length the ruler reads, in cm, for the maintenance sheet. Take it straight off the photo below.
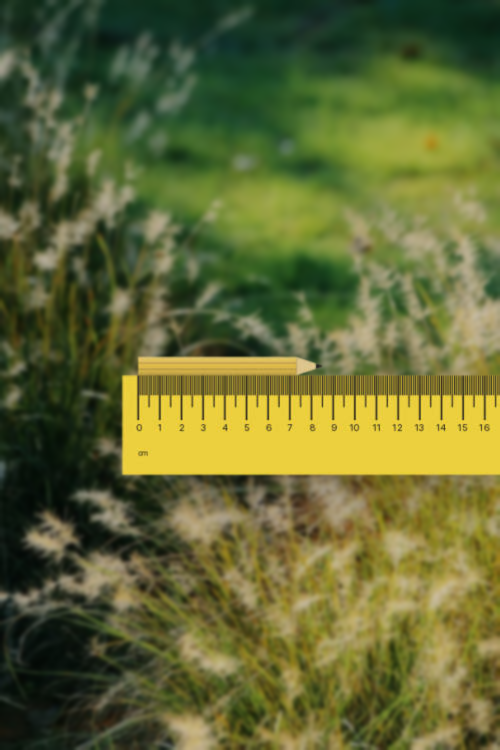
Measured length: 8.5 cm
